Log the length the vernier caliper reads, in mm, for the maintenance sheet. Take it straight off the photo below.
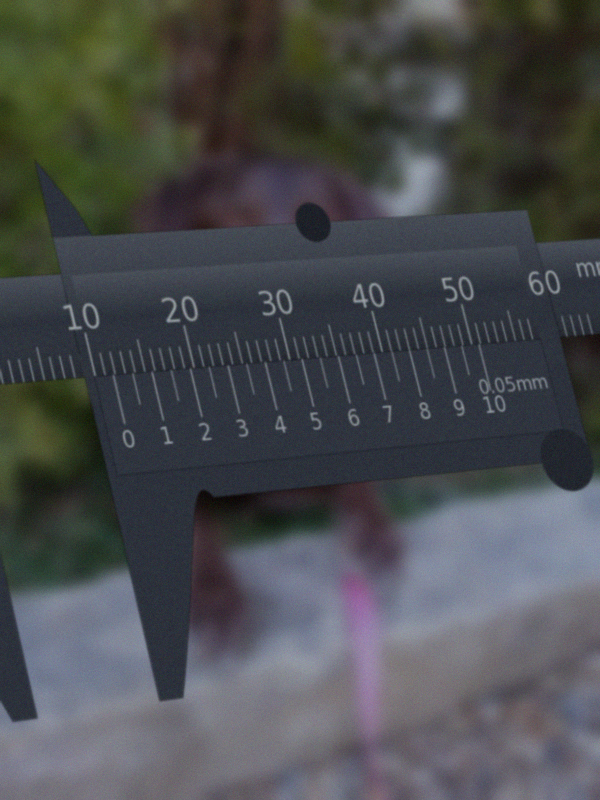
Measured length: 11.8 mm
